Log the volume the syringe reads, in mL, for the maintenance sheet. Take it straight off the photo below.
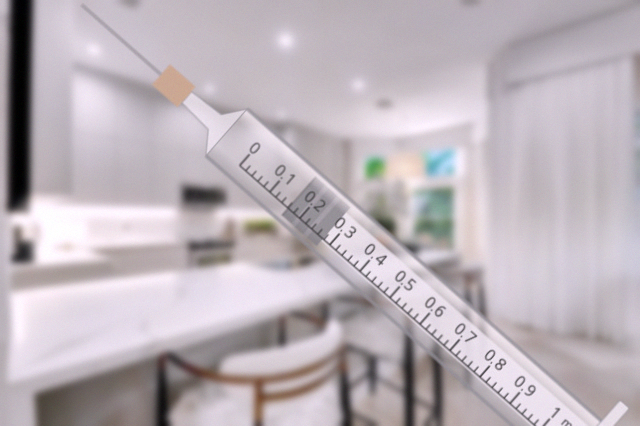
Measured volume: 0.16 mL
